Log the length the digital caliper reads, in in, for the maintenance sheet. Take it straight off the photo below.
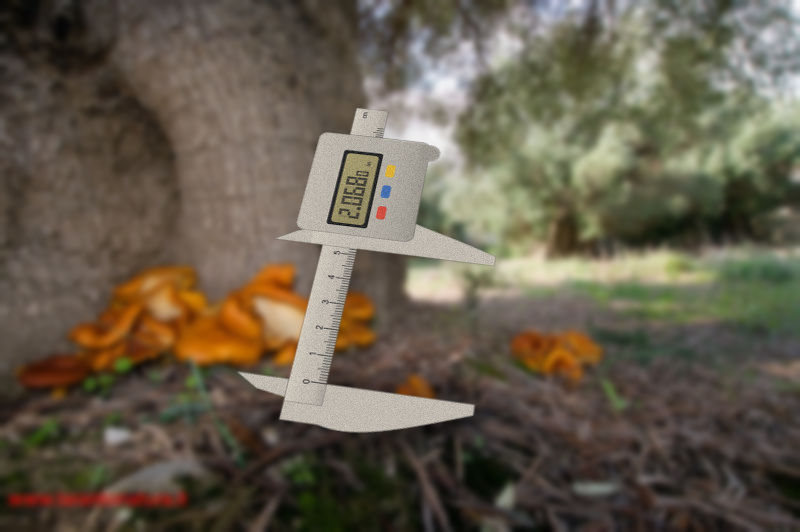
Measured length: 2.0680 in
